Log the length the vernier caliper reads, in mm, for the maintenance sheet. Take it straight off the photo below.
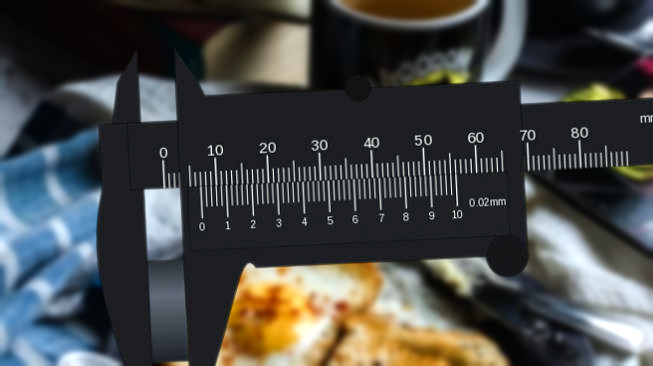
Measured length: 7.0 mm
